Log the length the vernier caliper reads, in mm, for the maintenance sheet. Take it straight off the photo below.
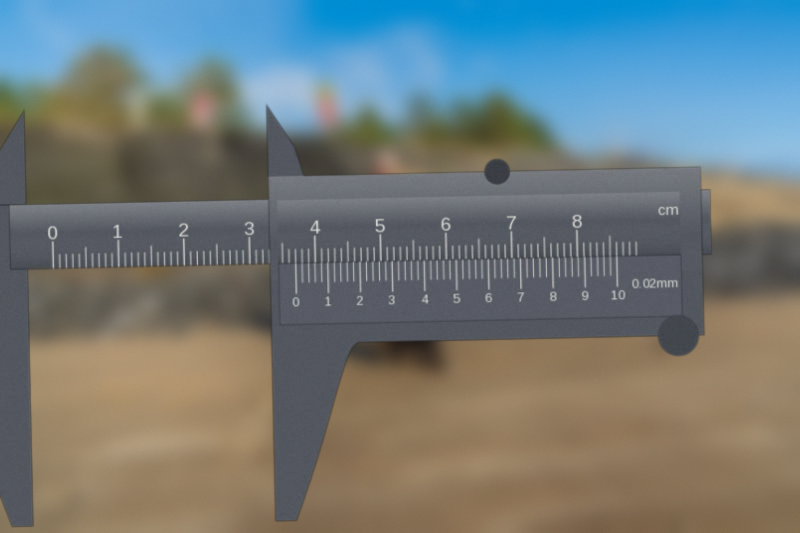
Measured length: 37.0 mm
